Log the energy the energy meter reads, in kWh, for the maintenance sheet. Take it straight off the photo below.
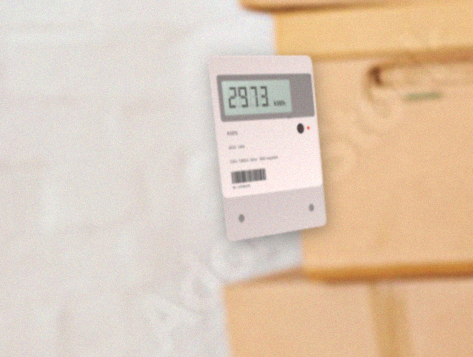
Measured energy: 2973 kWh
